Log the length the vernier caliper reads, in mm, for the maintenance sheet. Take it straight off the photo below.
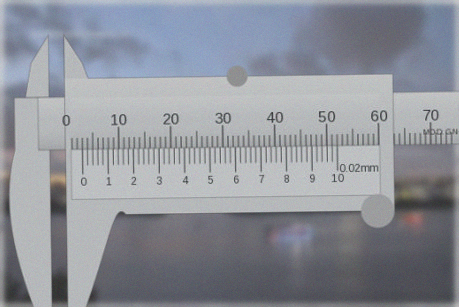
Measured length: 3.0 mm
